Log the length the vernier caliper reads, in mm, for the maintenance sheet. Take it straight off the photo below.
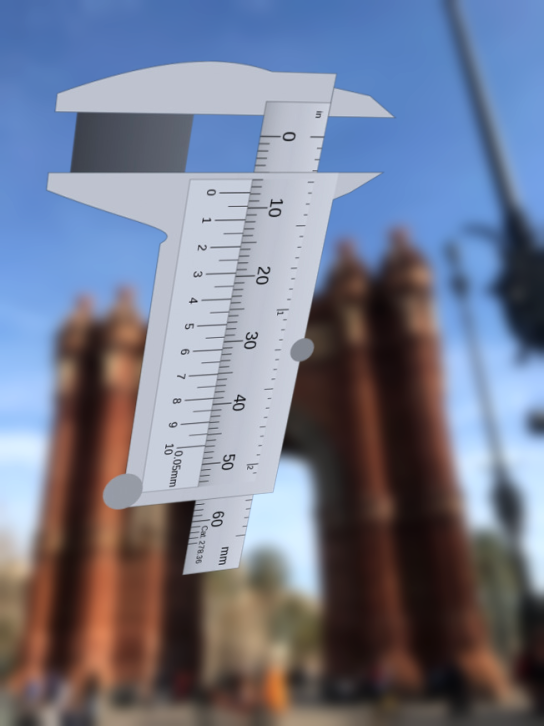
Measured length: 7.8 mm
